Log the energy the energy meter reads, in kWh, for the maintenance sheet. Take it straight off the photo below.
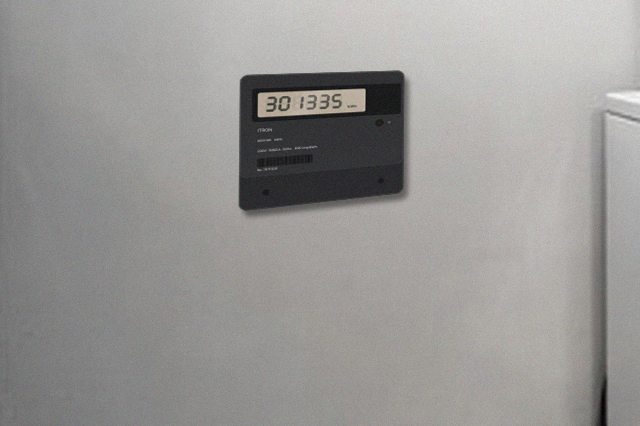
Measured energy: 301335 kWh
